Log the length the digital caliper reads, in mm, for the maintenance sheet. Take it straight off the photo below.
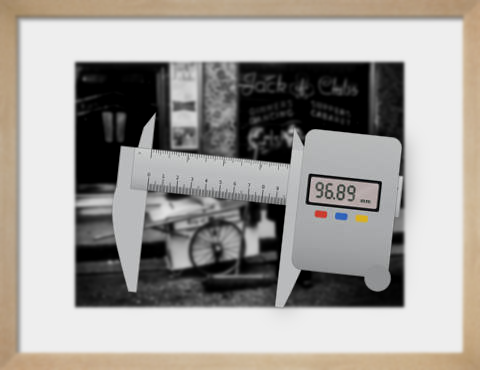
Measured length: 96.89 mm
